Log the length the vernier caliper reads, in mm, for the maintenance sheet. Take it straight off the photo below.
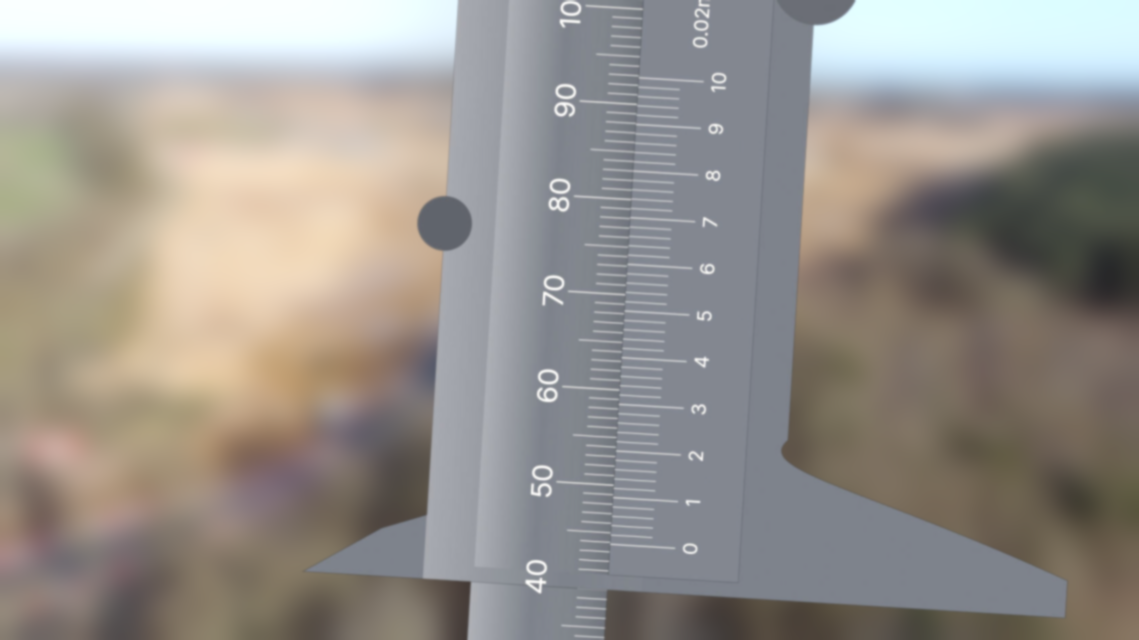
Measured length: 43.8 mm
